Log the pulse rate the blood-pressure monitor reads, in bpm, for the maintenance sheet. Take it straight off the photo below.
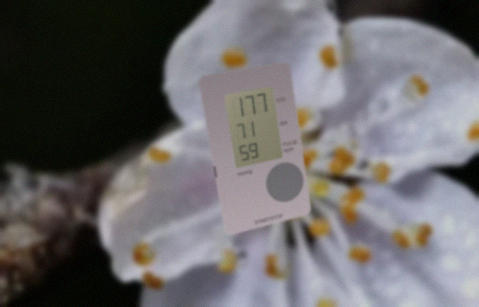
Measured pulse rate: 59 bpm
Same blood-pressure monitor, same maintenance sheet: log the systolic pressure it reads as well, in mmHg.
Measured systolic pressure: 177 mmHg
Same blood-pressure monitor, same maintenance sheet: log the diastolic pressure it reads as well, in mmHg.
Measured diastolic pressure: 71 mmHg
